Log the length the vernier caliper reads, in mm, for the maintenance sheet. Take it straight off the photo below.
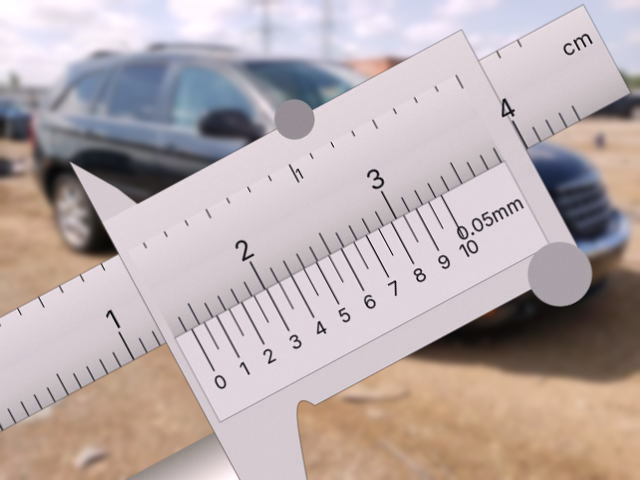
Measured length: 14.4 mm
